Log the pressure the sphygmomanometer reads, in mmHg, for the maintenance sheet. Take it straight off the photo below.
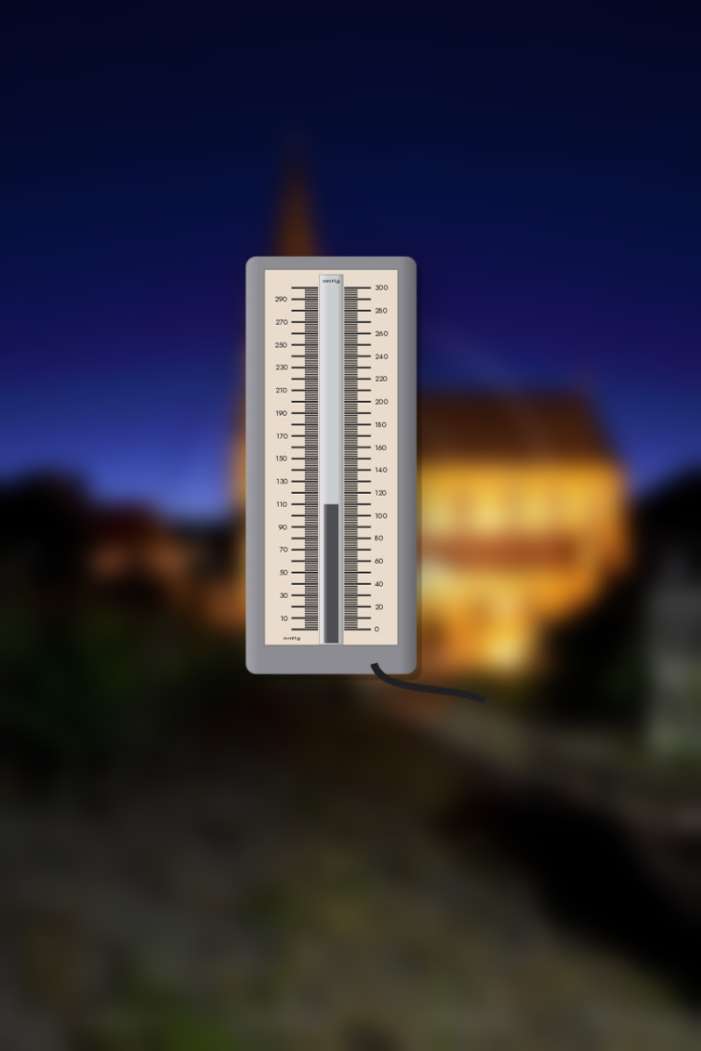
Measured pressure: 110 mmHg
